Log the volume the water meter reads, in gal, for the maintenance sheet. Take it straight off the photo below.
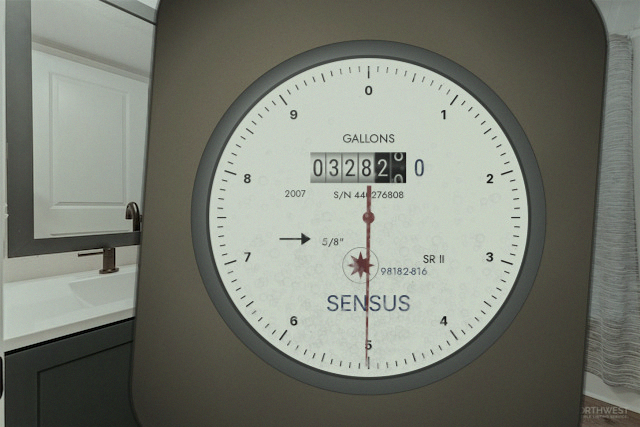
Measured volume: 328285.0 gal
